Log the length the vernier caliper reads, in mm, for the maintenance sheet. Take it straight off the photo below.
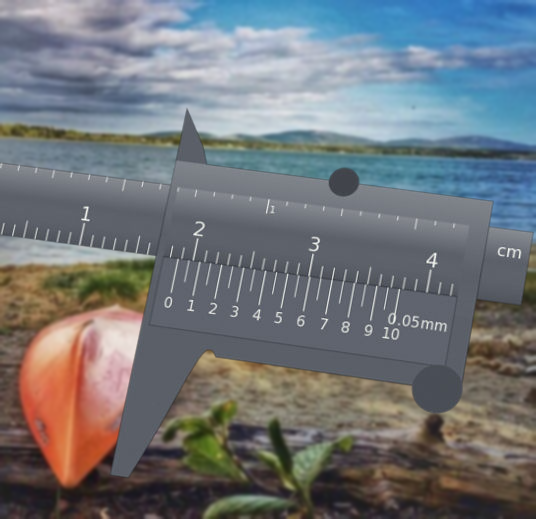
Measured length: 18.7 mm
